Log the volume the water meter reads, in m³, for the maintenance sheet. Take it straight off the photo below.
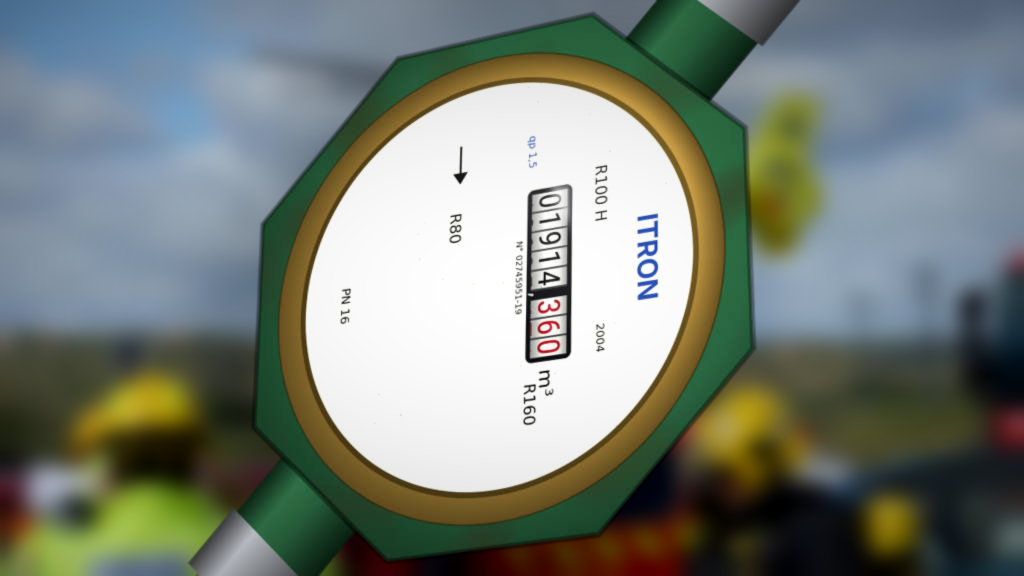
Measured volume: 1914.360 m³
